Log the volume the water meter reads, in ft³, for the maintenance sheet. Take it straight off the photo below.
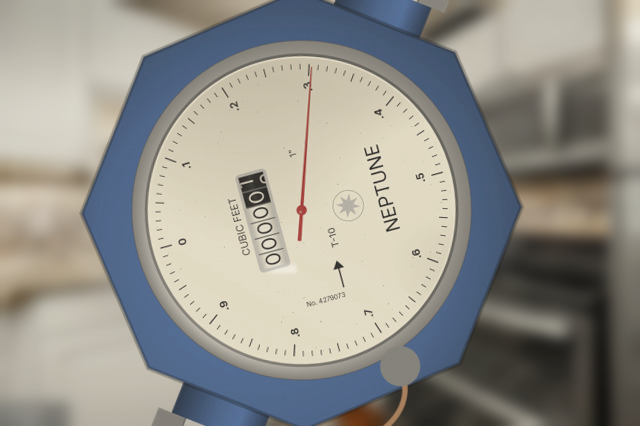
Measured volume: 1.30 ft³
